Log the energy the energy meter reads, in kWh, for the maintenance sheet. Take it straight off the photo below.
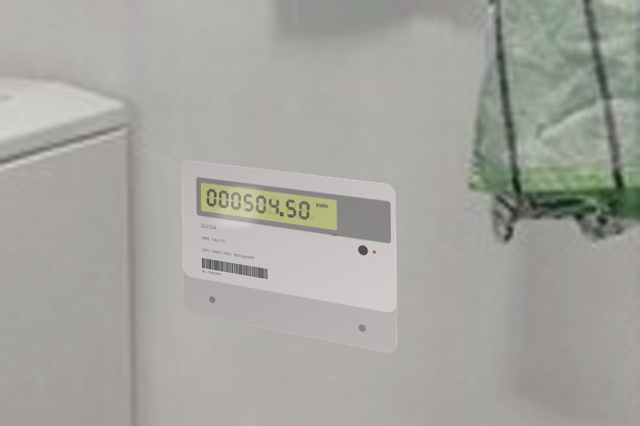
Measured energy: 504.50 kWh
